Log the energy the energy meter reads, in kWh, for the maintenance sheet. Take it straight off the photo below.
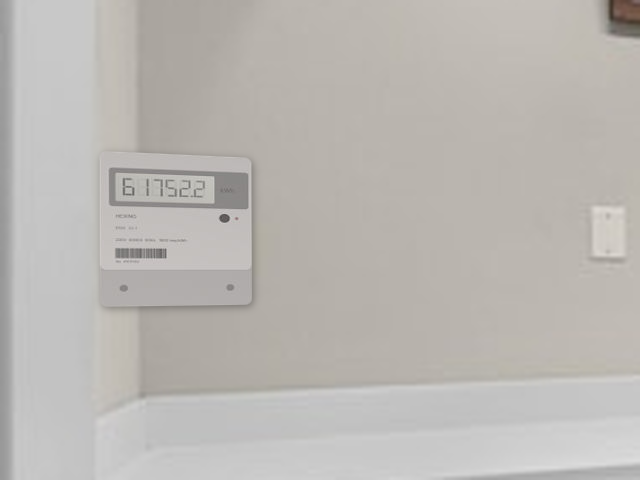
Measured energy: 61752.2 kWh
